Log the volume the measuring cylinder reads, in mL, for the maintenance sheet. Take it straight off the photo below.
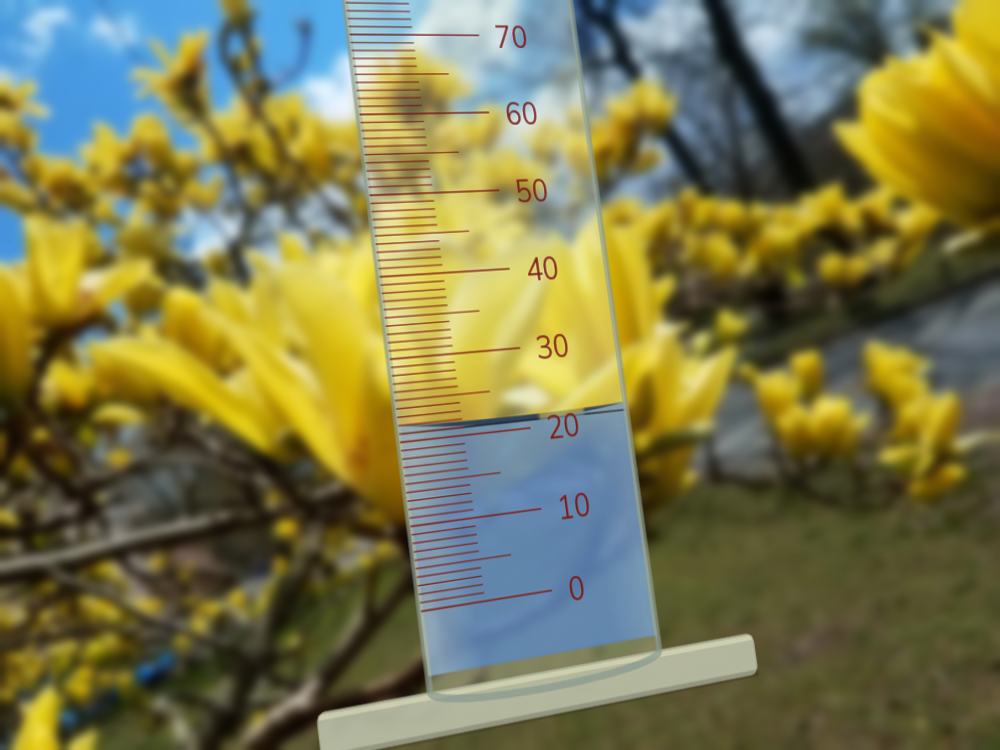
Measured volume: 21 mL
